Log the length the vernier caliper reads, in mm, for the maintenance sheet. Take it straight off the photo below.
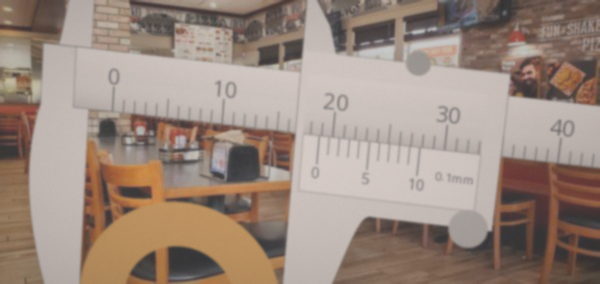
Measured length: 18.8 mm
